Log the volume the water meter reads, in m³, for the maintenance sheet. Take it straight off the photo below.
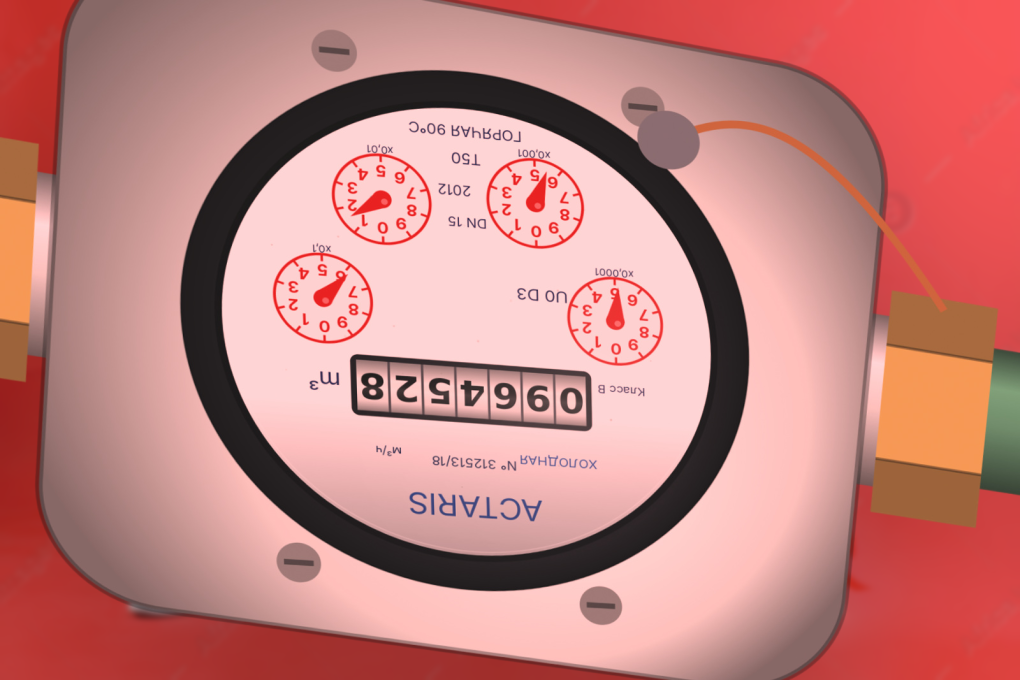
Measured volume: 964528.6155 m³
